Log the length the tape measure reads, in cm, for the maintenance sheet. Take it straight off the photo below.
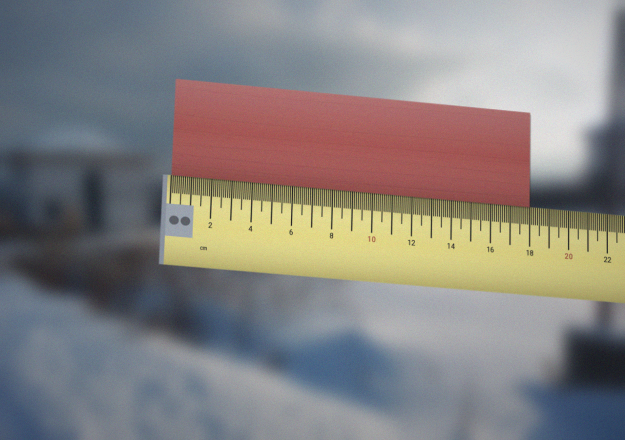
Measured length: 18 cm
